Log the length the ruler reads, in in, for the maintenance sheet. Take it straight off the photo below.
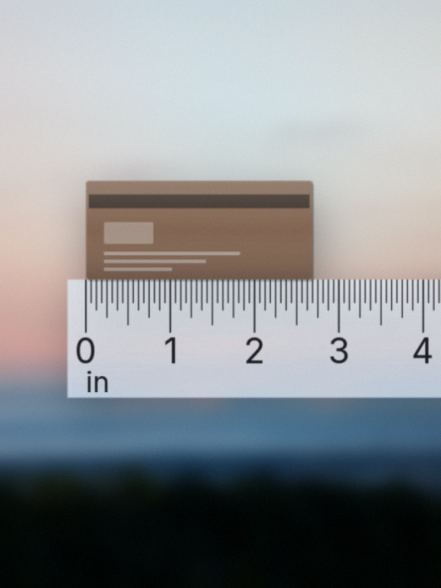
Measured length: 2.6875 in
